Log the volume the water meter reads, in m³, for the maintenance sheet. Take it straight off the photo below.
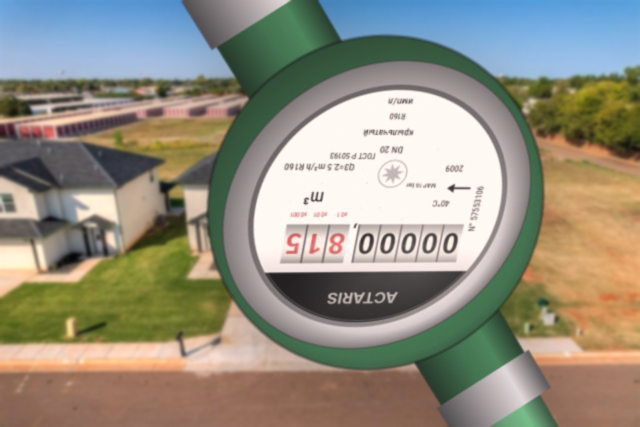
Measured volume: 0.815 m³
